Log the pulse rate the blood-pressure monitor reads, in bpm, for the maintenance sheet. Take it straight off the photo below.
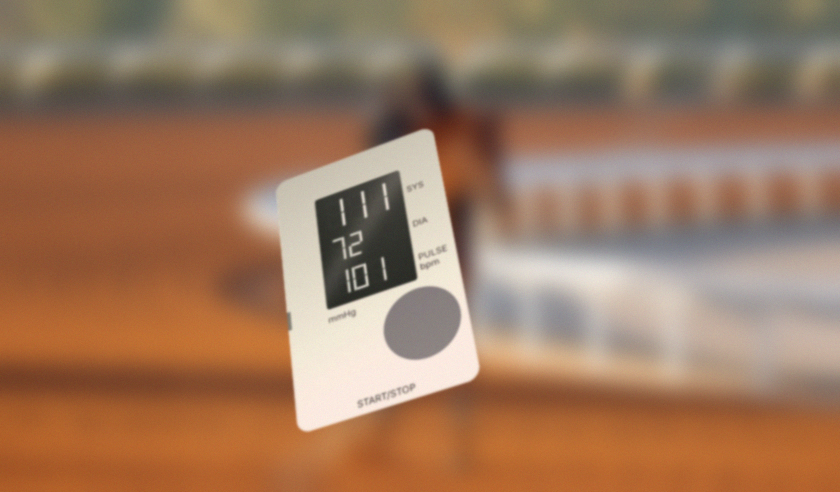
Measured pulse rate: 101 bpm
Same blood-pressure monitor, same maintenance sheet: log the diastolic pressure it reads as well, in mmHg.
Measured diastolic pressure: 72 mmHg
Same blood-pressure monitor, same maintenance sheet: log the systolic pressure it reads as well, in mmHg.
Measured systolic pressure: 111 mmHg
